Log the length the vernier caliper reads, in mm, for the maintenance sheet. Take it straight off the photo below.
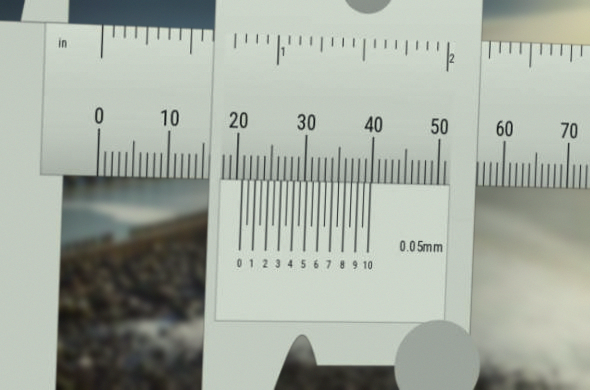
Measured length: 20.8 mm
